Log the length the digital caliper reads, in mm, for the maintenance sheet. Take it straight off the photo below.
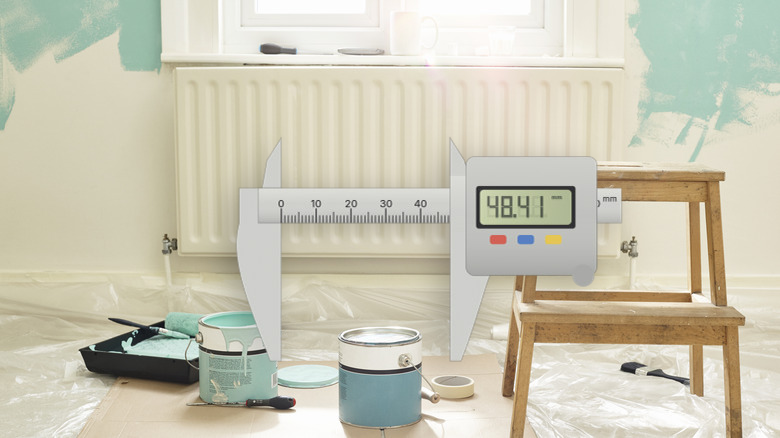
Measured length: 48.41 mm
